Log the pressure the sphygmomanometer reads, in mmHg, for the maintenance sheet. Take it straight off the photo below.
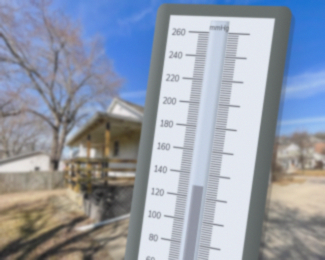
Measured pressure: 130 mmHg
